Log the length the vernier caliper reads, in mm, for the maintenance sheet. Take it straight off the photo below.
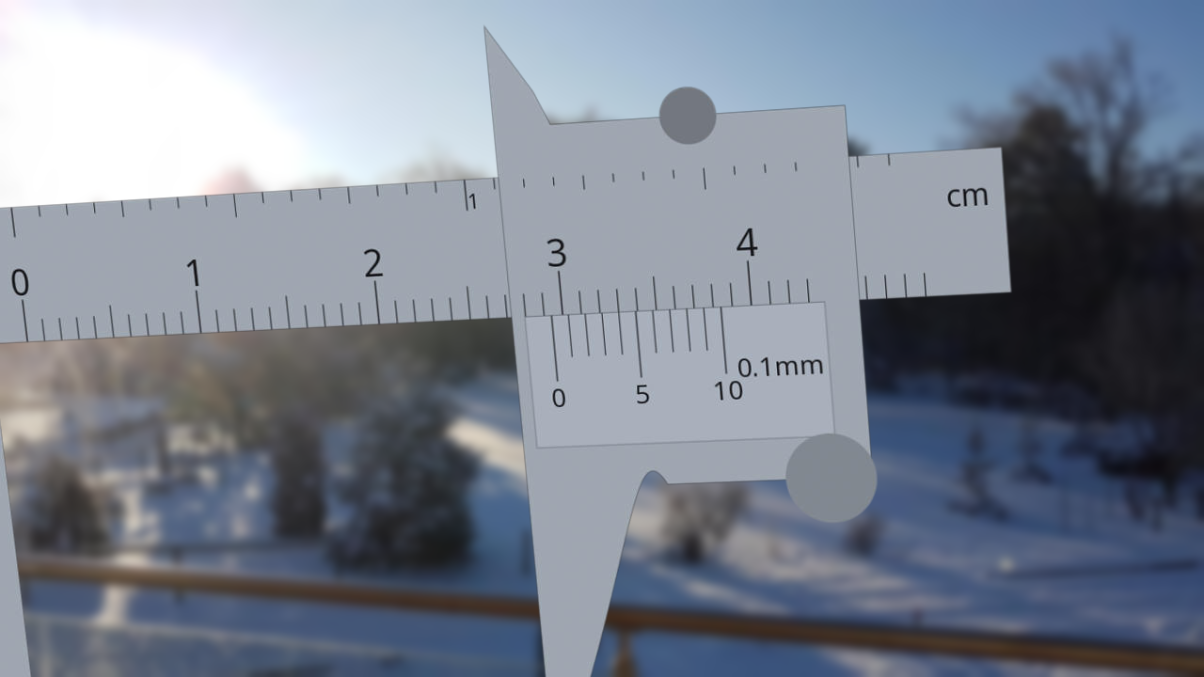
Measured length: 29.4 mm
